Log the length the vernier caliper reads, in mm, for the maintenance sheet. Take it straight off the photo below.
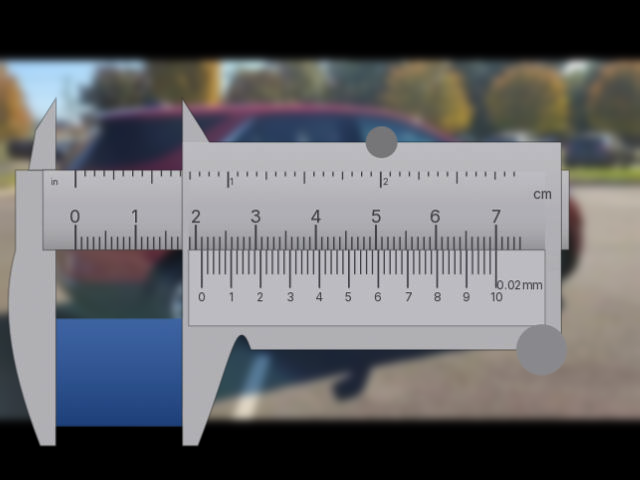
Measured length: 21.0 mm
